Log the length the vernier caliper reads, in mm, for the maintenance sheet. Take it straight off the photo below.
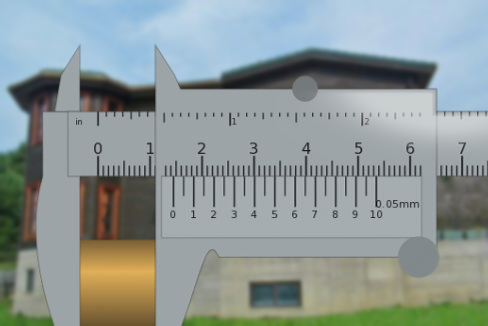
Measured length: 14.5 mm
